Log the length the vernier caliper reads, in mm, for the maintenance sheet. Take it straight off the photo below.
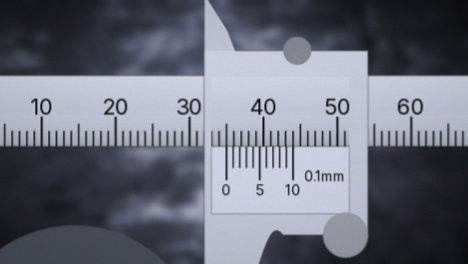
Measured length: 35.0 mm
